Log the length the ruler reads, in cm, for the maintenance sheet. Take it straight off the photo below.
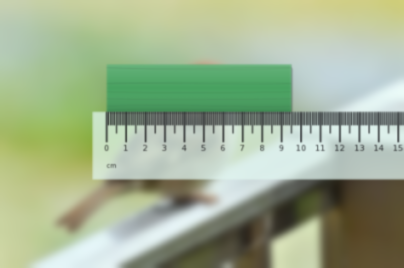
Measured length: 9.5 cm
